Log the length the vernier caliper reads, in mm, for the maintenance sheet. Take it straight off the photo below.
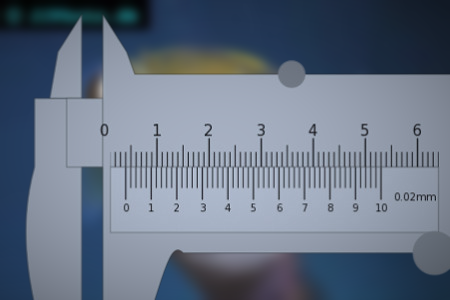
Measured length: 4.0 mm
